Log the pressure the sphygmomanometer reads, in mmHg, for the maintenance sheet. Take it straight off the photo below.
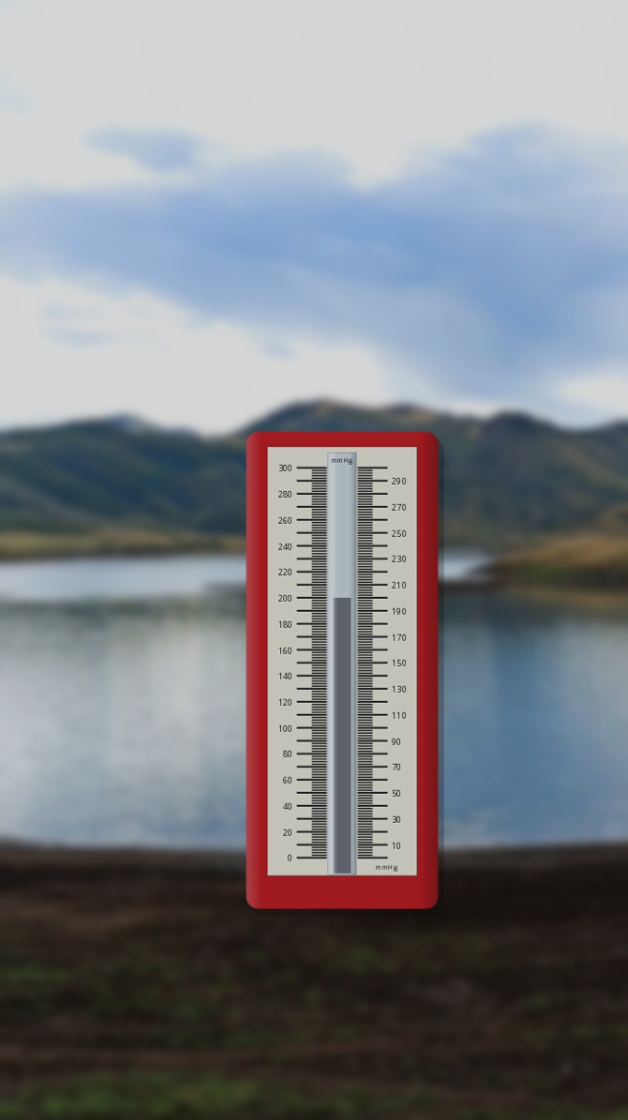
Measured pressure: 200 mmHg
